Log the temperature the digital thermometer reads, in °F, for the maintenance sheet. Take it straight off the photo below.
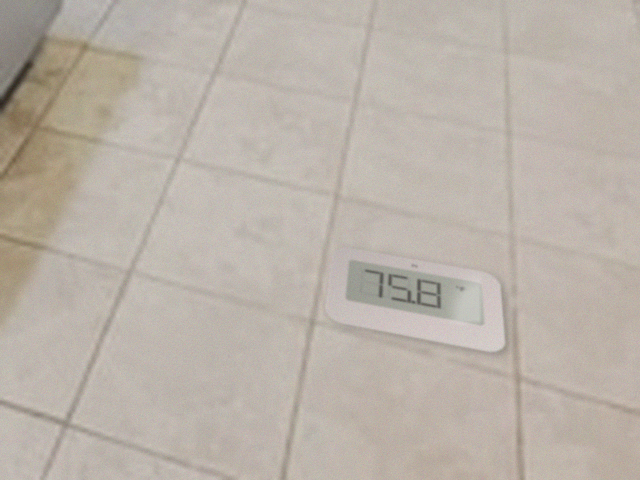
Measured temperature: 75.8 °F
